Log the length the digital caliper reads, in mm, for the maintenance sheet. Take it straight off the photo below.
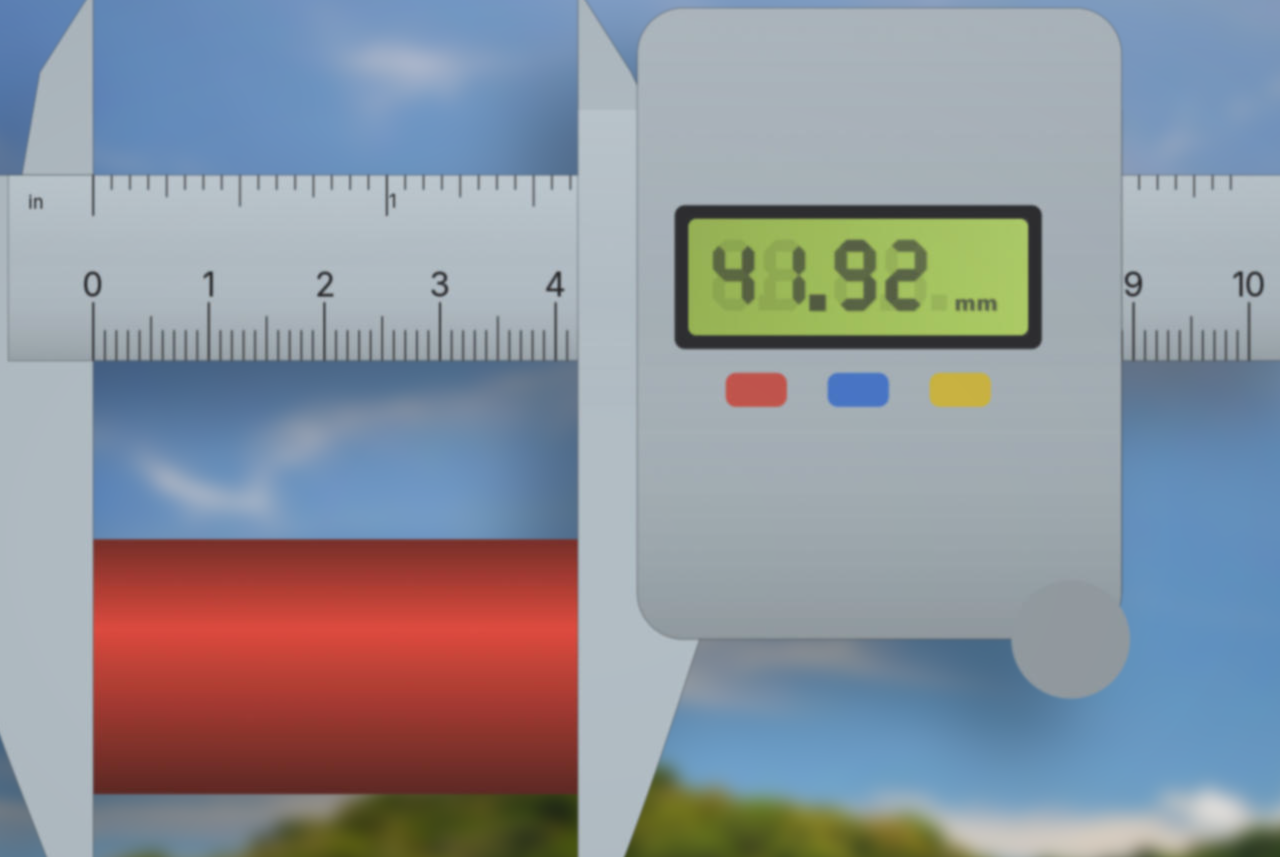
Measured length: 41.92 mm
